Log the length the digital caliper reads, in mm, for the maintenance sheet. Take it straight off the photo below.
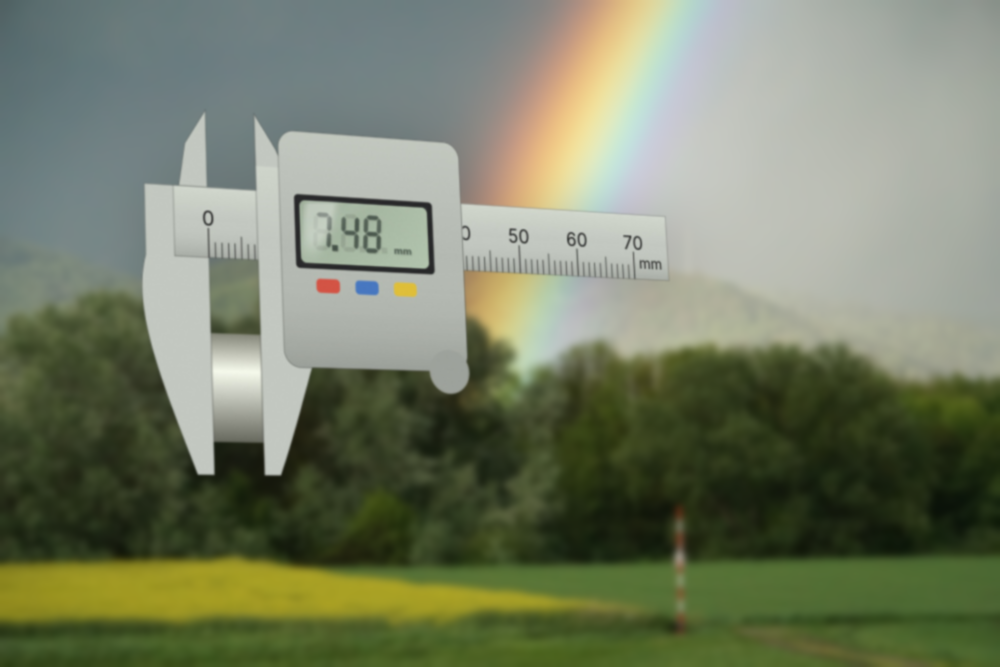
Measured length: 7.48 mm
